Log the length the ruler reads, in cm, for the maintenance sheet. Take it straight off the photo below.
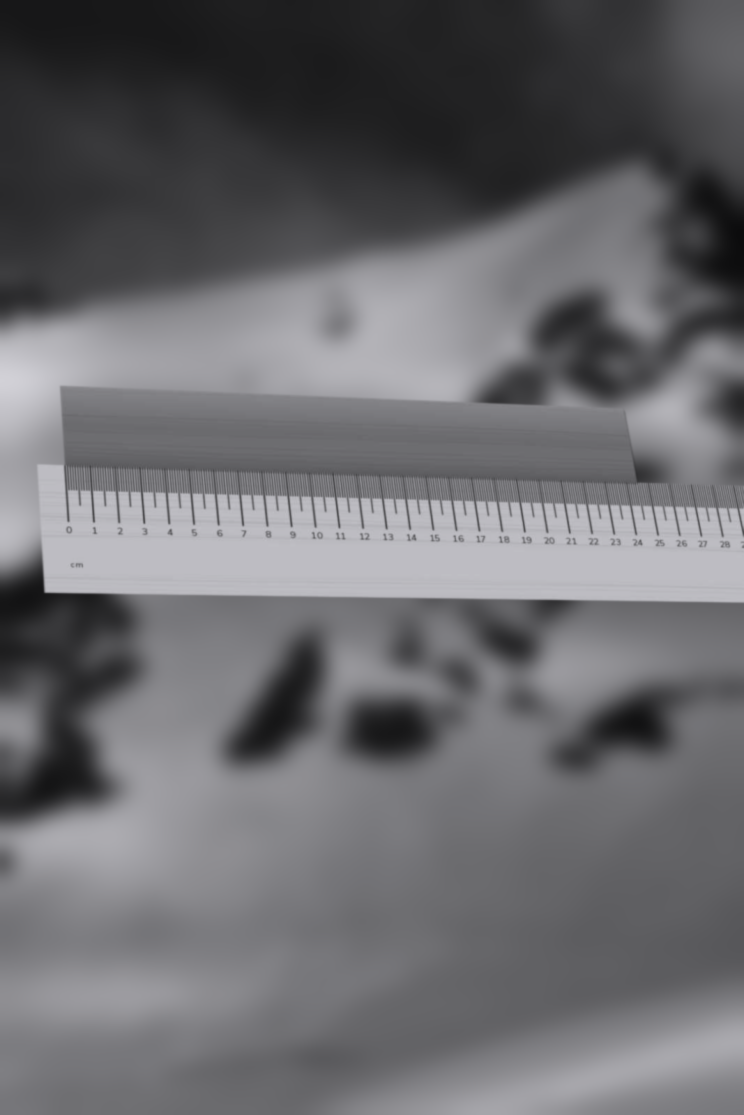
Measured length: 24.5 cm
